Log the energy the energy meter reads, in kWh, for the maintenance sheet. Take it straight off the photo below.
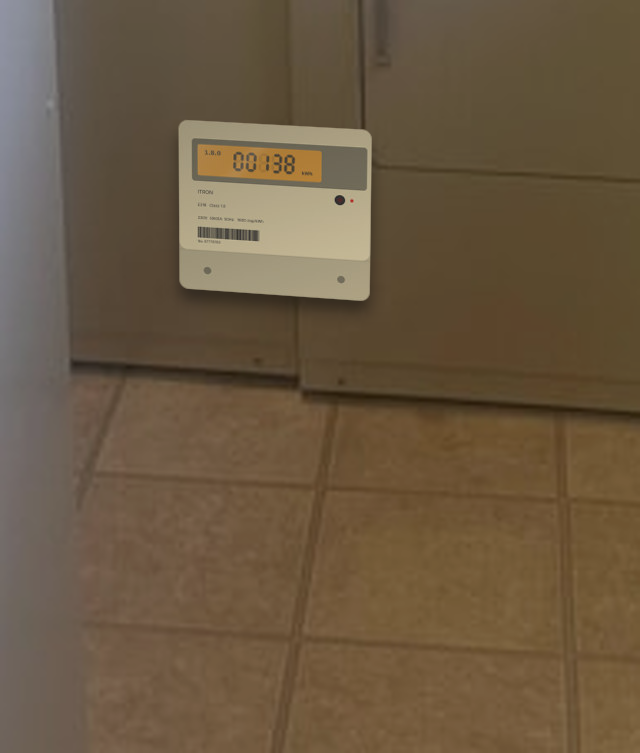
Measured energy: 138 kWh
